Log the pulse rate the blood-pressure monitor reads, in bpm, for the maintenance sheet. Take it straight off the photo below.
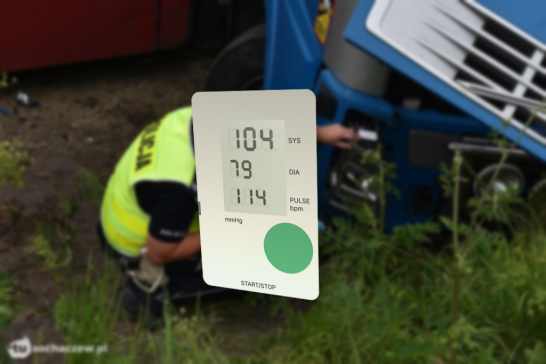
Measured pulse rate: 114 bpm
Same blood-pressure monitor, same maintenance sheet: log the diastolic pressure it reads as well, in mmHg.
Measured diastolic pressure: 79 mmHg
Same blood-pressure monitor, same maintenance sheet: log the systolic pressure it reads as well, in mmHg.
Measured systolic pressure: 104 mmHg
